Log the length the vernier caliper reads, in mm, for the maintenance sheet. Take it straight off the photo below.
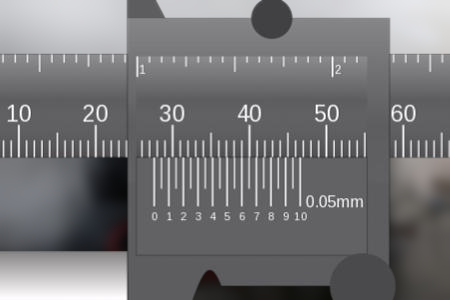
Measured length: 27.6 mm
